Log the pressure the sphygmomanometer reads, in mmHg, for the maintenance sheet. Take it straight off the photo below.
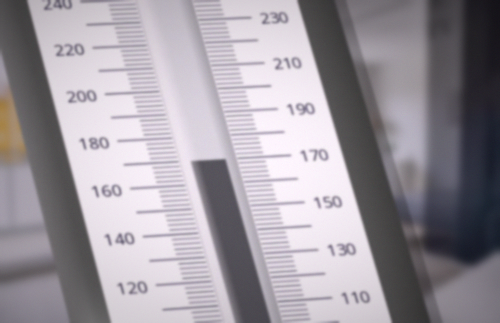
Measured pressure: 170 mmHg
